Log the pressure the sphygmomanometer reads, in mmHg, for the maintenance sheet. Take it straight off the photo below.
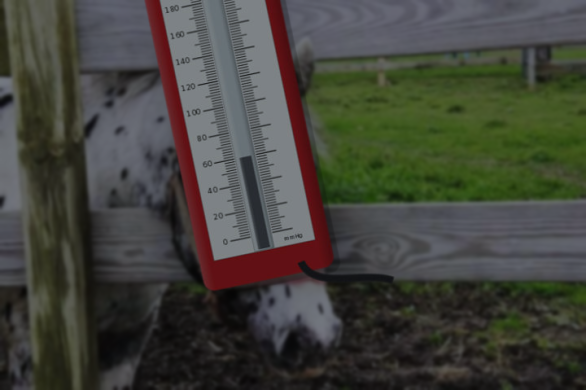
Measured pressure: 60 mmHg
